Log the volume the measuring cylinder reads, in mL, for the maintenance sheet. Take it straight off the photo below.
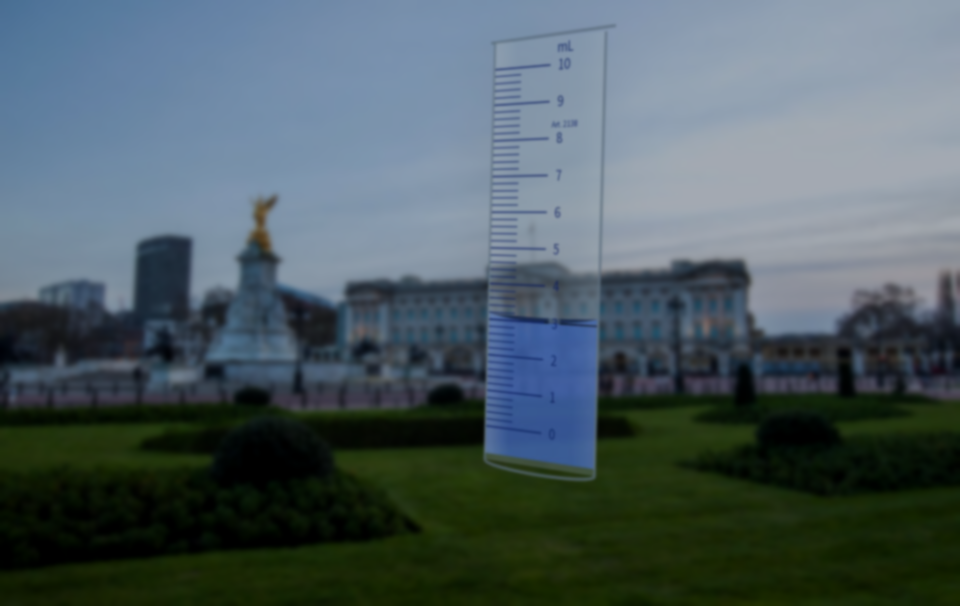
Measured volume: 3 mL
